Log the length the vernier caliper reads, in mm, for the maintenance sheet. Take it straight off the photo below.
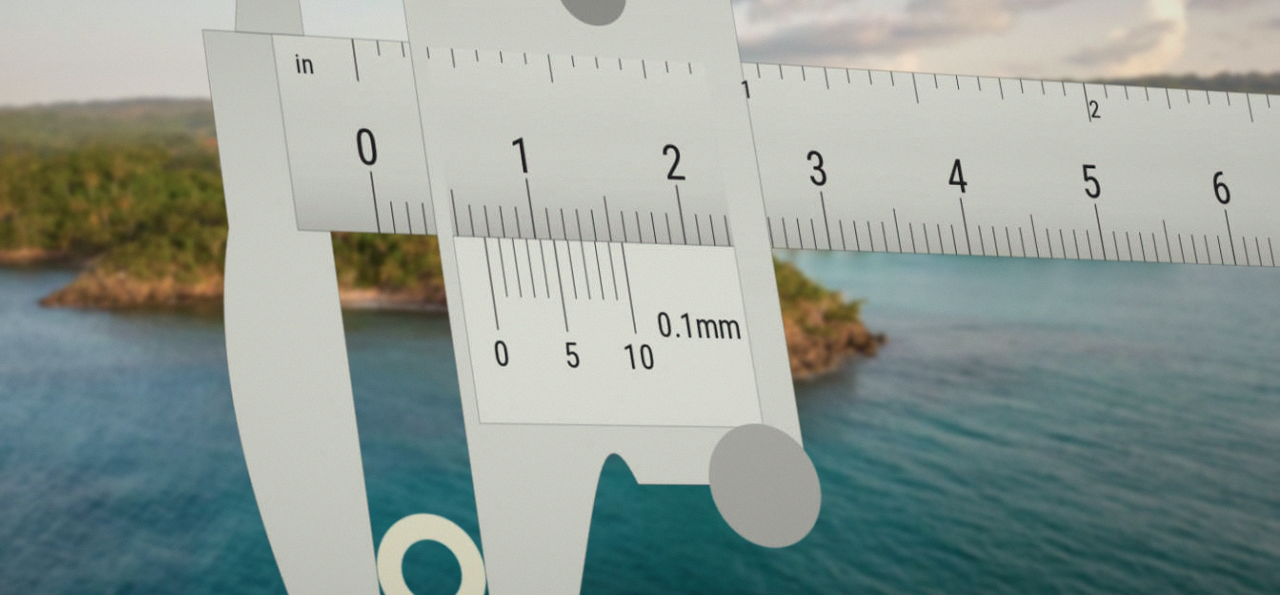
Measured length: 6.7 mm
